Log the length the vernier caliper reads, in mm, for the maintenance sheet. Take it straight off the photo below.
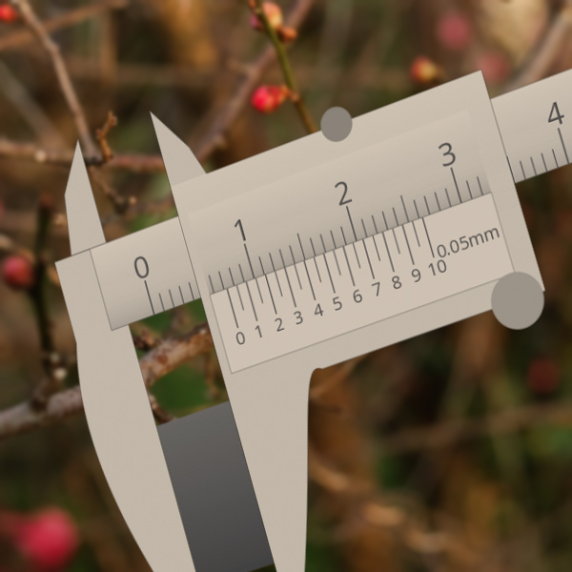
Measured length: 7.3 mm
